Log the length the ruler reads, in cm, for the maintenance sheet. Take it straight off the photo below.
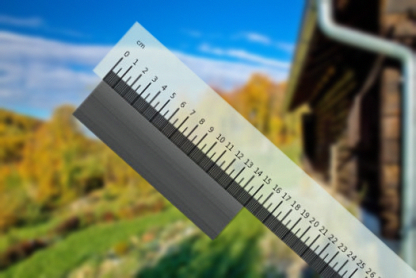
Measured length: 15 cm
